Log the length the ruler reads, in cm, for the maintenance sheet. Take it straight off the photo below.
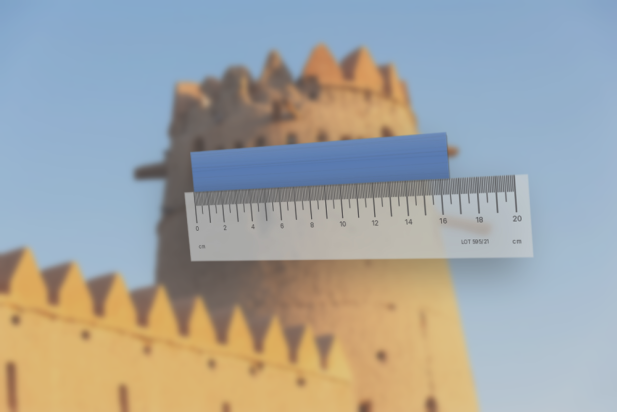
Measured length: 16.5 cm
